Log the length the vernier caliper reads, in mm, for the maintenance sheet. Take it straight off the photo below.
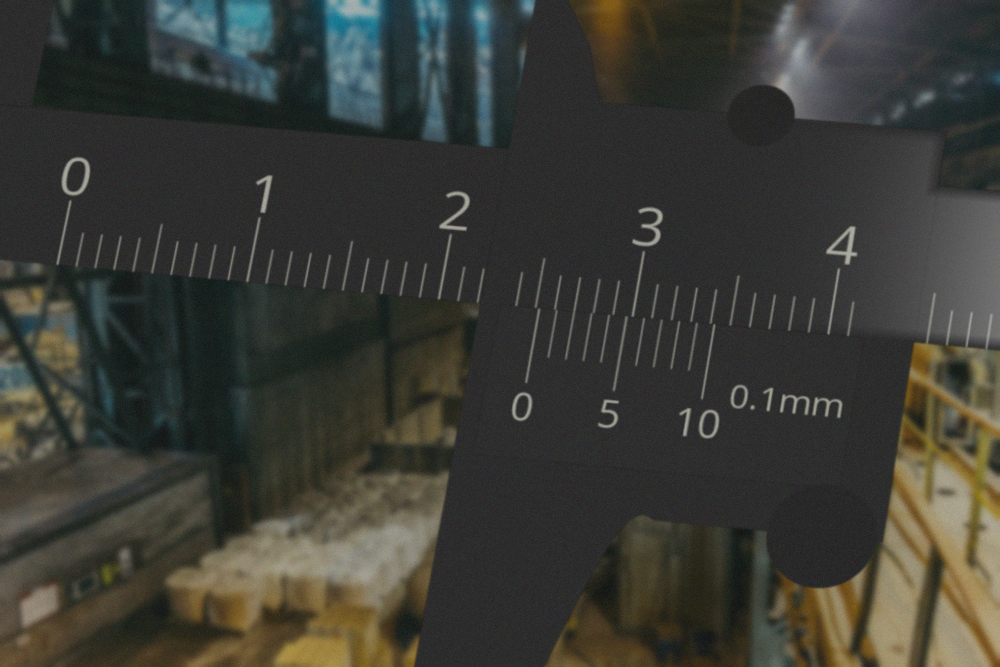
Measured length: 25.2 mm
